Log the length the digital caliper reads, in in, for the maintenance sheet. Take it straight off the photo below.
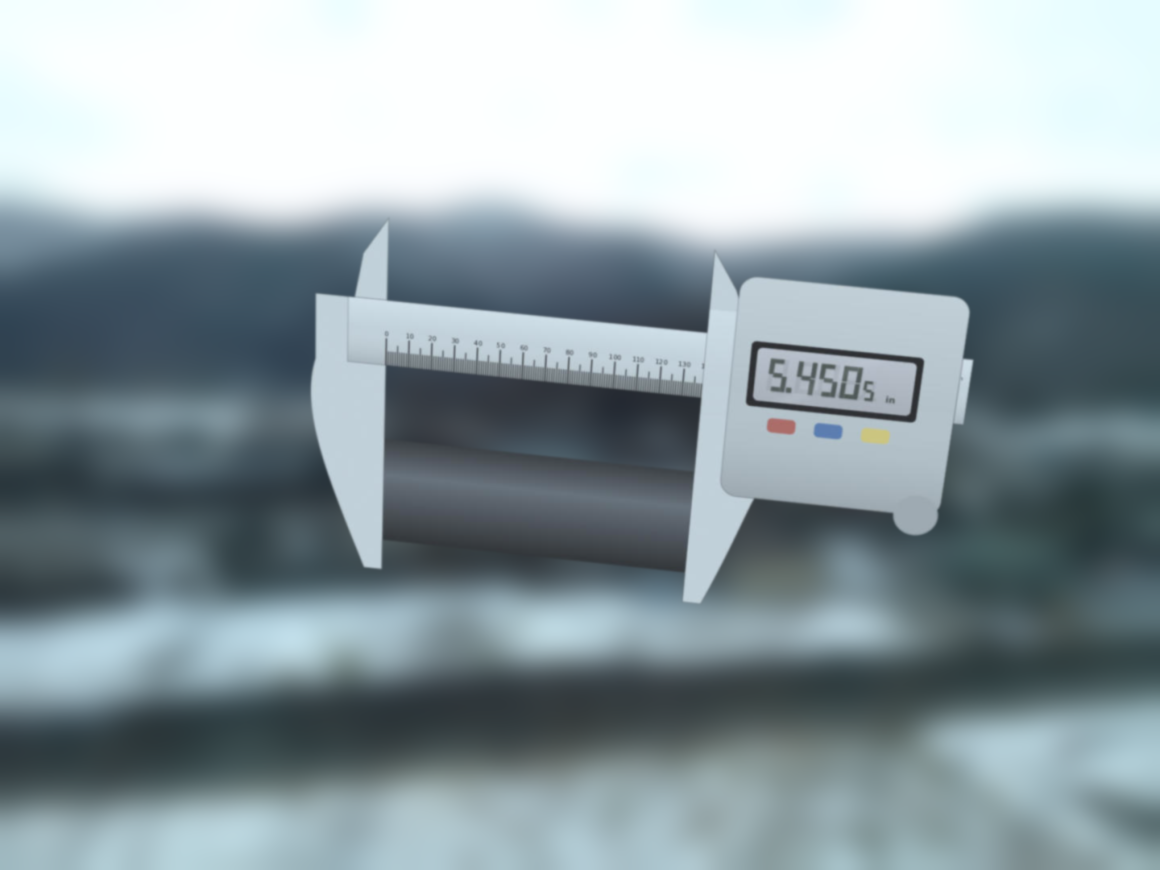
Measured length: 5.4505 in
